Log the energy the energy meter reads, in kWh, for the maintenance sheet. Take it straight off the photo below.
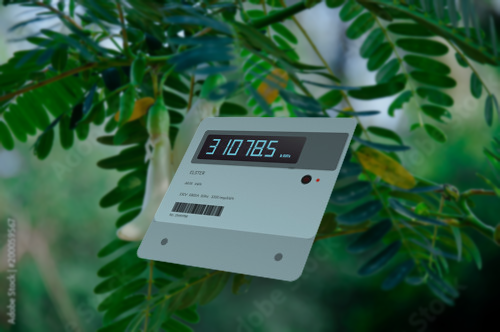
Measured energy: 31078.5 kWh
